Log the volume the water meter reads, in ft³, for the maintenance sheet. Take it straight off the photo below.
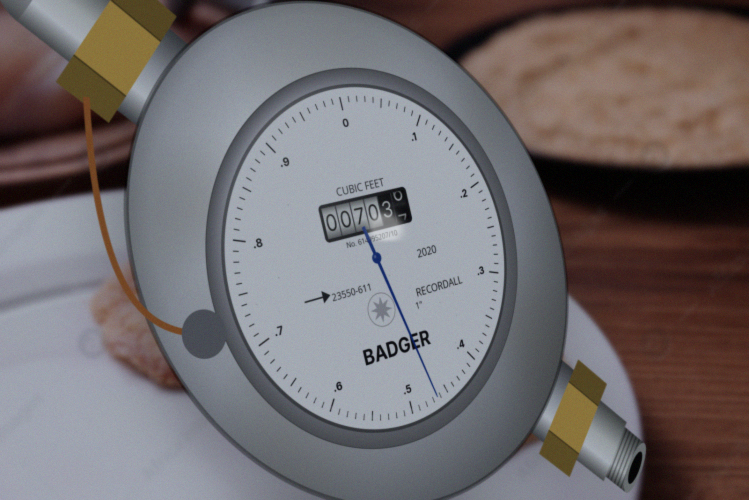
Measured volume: 7036.46 ft³
